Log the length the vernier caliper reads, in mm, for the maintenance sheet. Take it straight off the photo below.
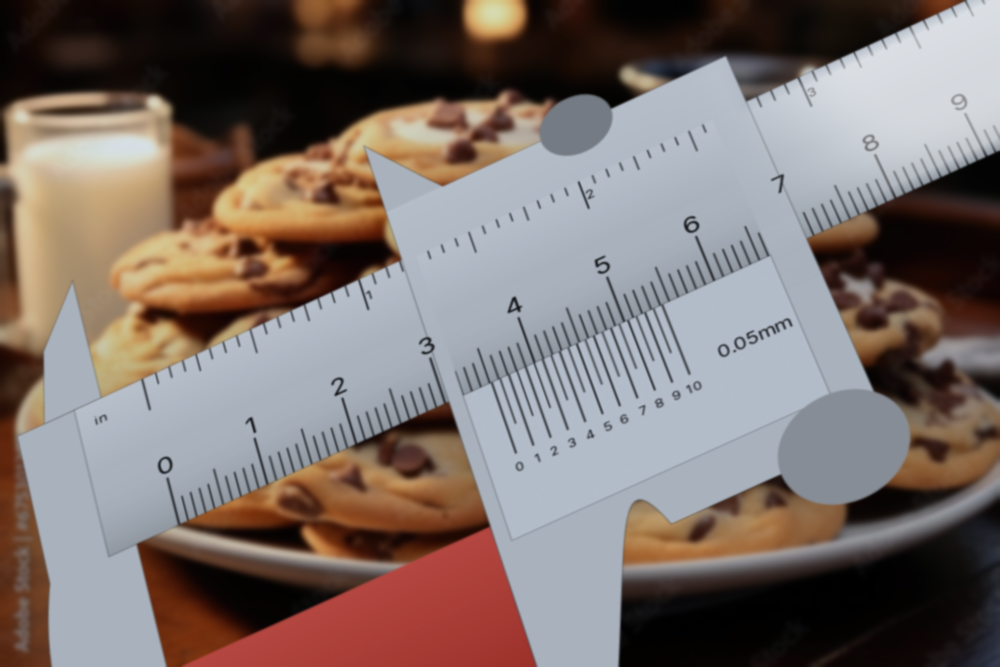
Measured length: 35.2 mm
